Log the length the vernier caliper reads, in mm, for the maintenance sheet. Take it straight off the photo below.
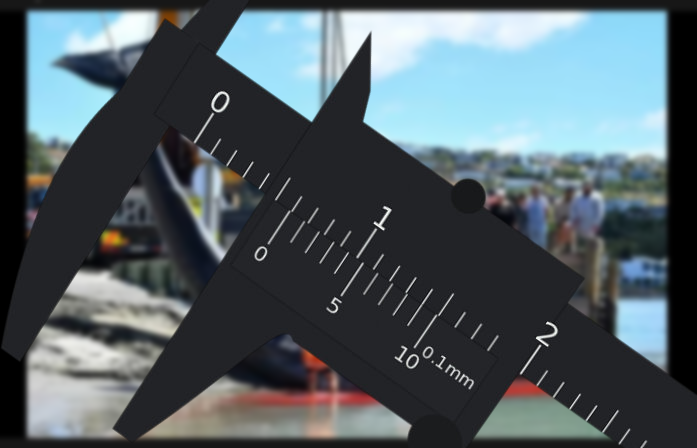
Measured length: 5.9 mm
